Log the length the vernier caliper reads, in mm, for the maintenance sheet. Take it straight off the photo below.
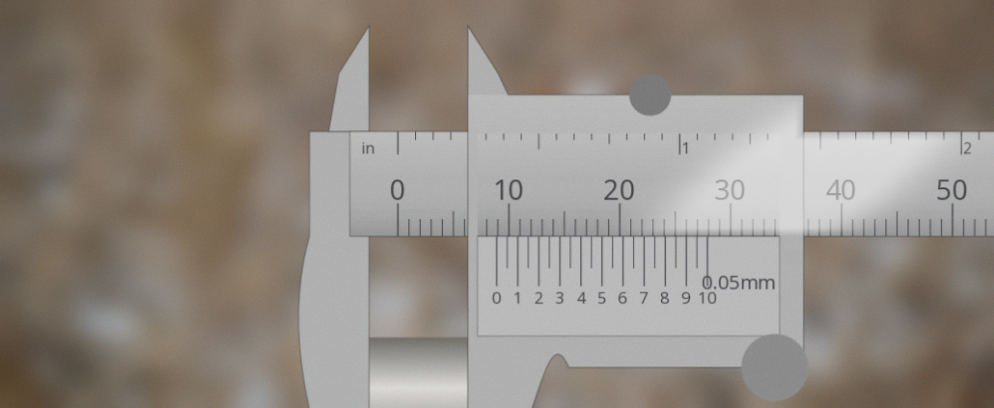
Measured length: 8.9 mm
